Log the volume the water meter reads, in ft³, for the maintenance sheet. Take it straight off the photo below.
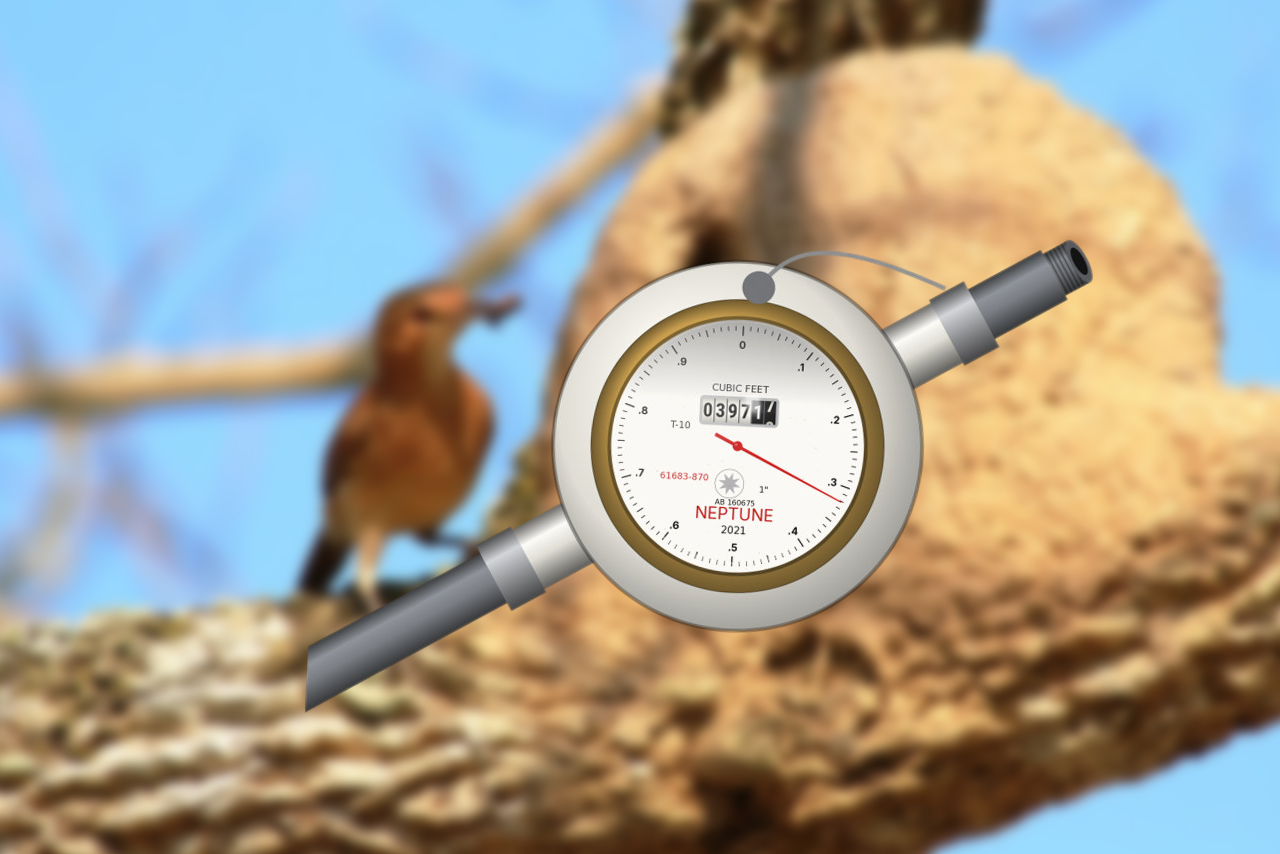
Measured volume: 39717.32 ft³
